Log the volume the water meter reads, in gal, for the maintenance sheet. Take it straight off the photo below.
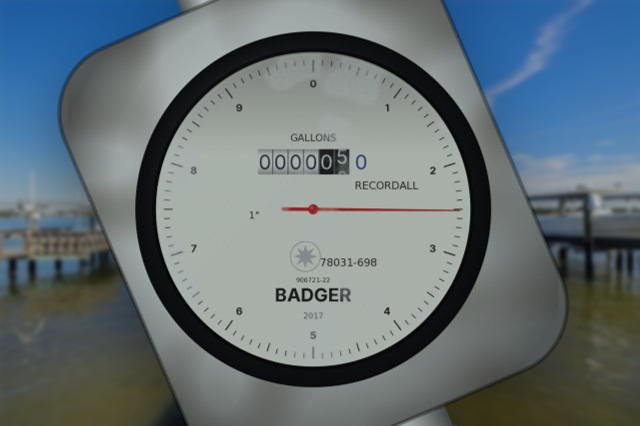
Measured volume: 52.5 gal
